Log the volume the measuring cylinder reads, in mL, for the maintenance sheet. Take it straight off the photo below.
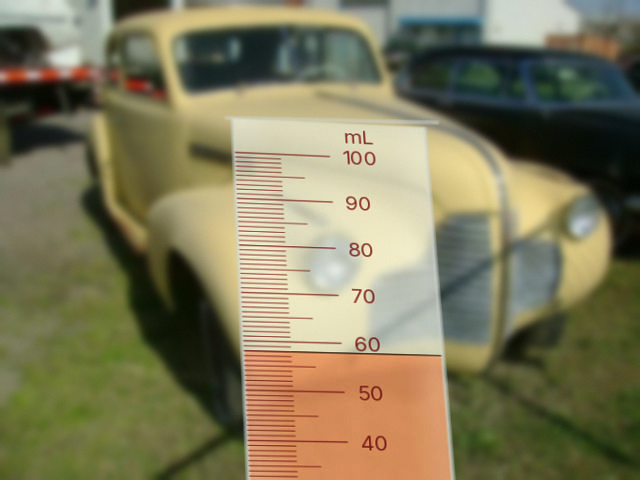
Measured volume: 58 mL
